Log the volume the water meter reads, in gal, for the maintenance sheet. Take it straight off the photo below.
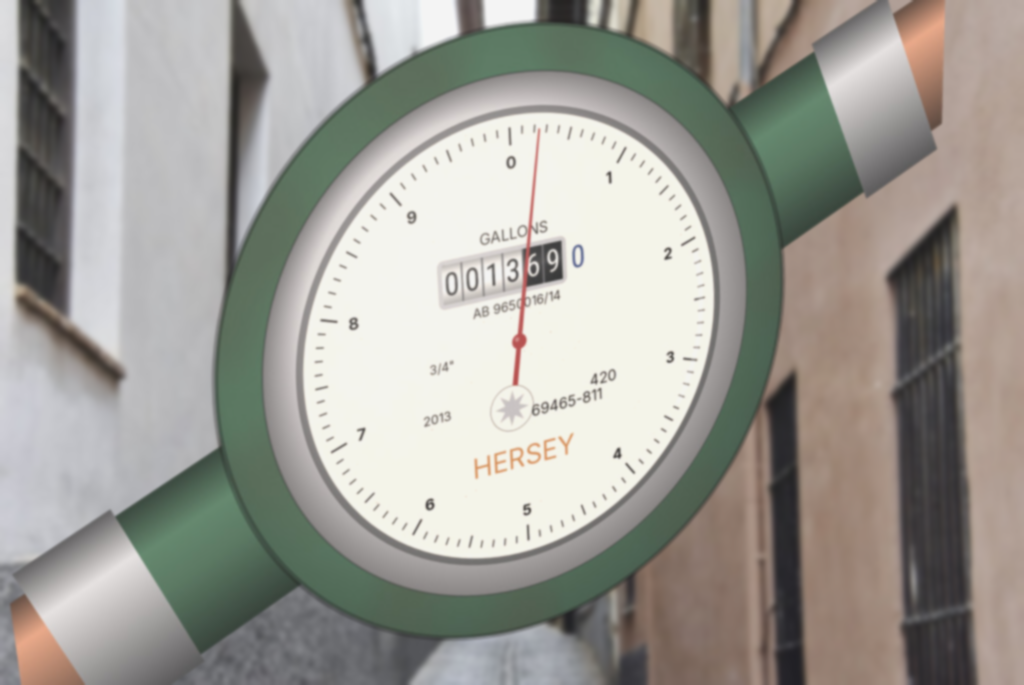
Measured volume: 13690.2 gal
